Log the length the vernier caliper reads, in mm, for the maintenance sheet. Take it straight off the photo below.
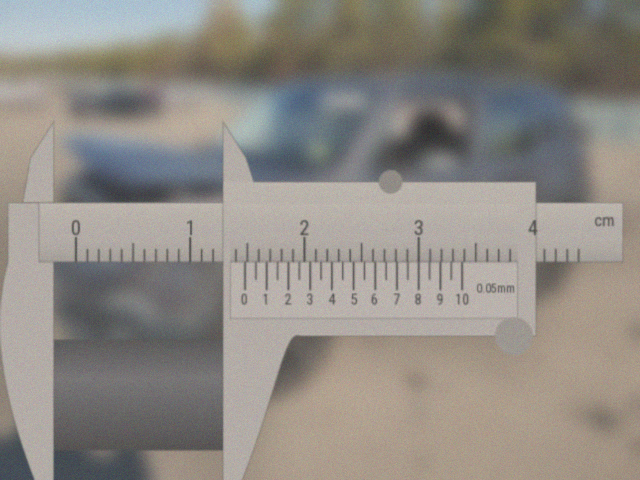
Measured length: 14.8 mm
